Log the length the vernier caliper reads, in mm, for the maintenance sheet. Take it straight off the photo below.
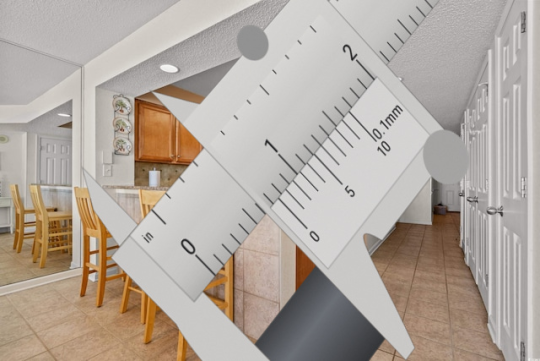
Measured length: 7.6 mm
